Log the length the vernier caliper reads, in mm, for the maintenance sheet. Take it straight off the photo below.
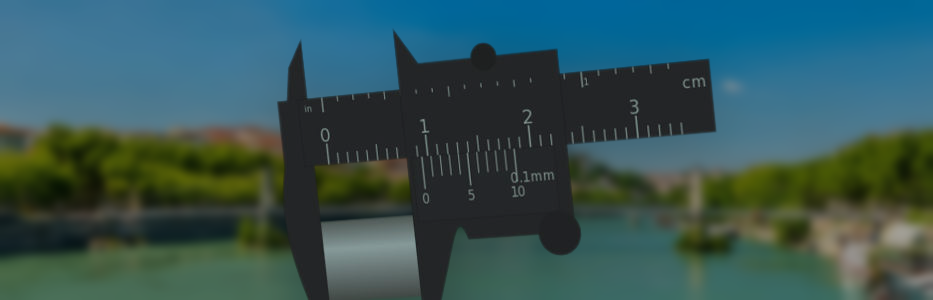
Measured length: 9.4 mm
